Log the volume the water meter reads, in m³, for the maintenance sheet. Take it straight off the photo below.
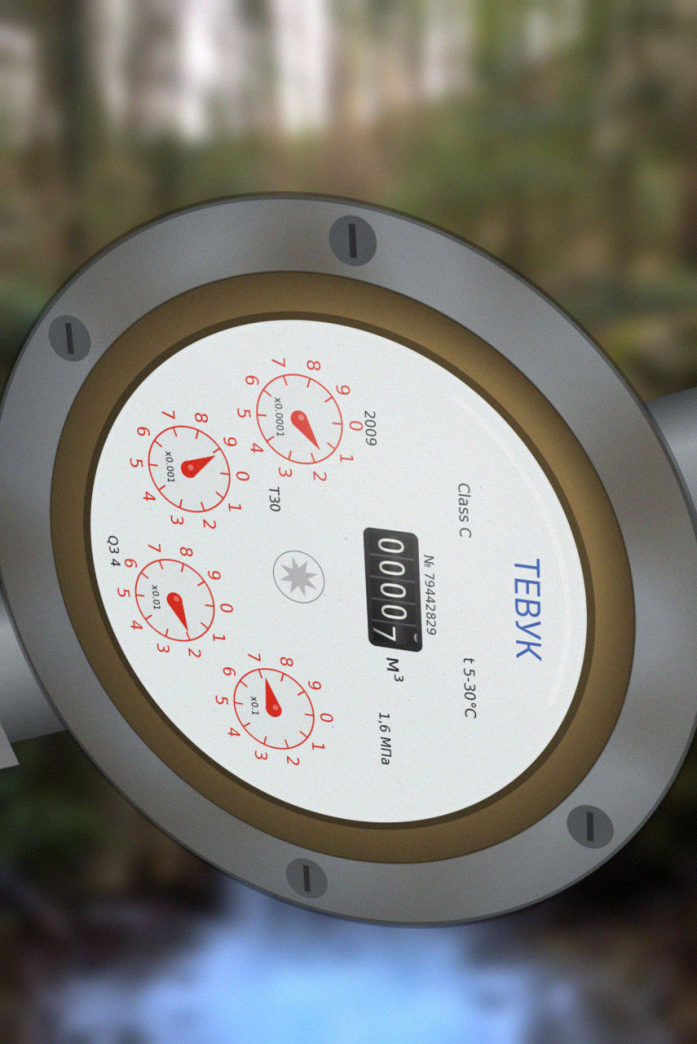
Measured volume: 6.7191 m³
